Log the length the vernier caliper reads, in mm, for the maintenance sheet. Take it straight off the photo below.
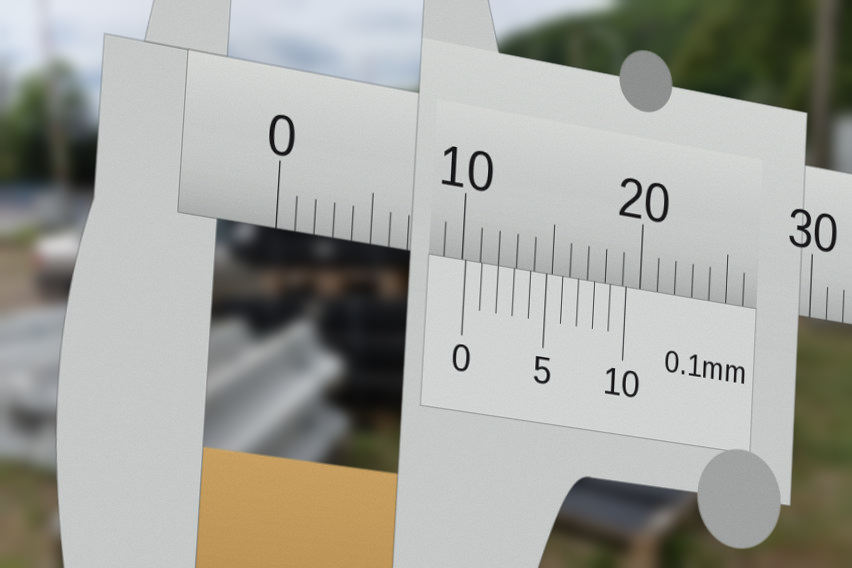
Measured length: 10.2 mm
